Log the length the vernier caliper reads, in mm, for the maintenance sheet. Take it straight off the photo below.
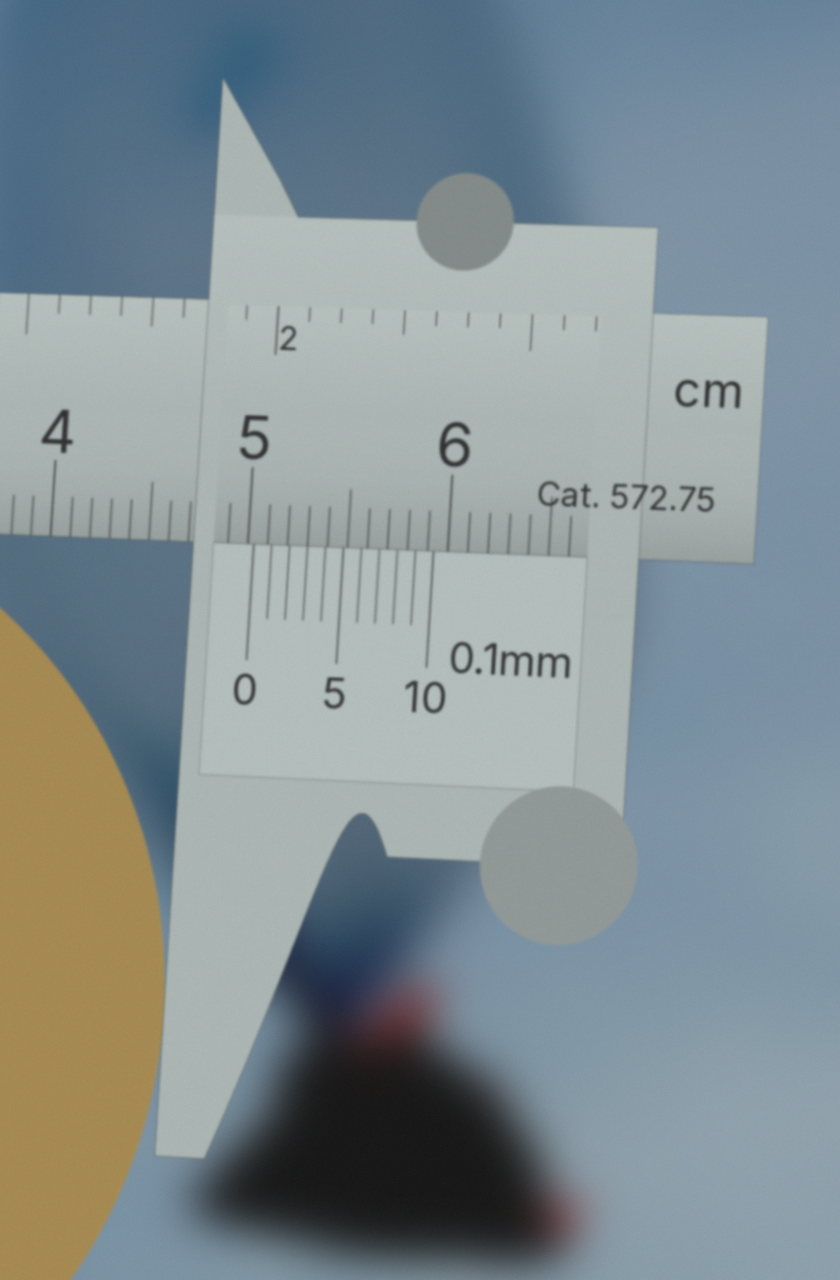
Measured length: 50.3 mm
